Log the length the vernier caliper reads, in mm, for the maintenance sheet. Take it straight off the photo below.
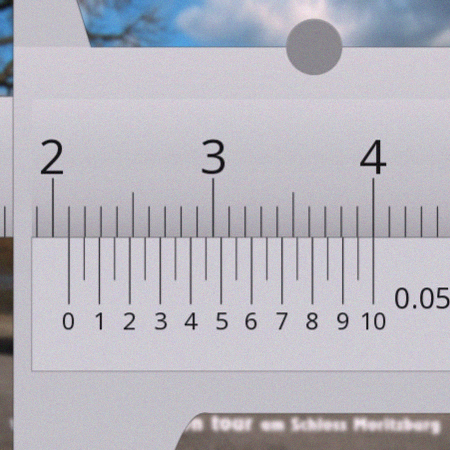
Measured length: 21.0 mm
